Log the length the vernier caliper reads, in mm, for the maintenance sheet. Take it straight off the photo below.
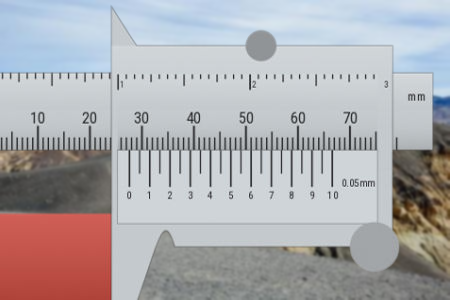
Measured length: 27.6 mm
